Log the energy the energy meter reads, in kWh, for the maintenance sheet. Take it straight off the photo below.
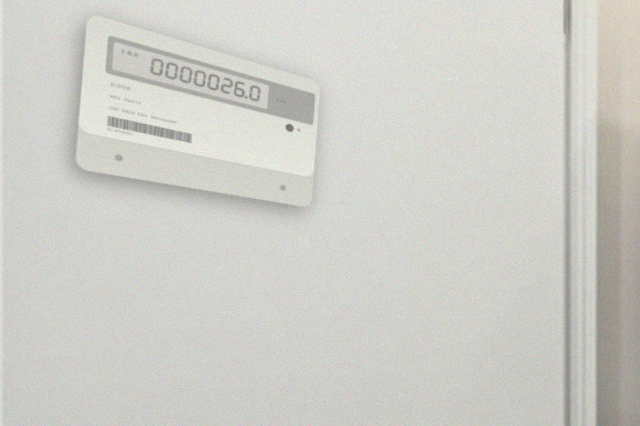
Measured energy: 26.0 kWh
